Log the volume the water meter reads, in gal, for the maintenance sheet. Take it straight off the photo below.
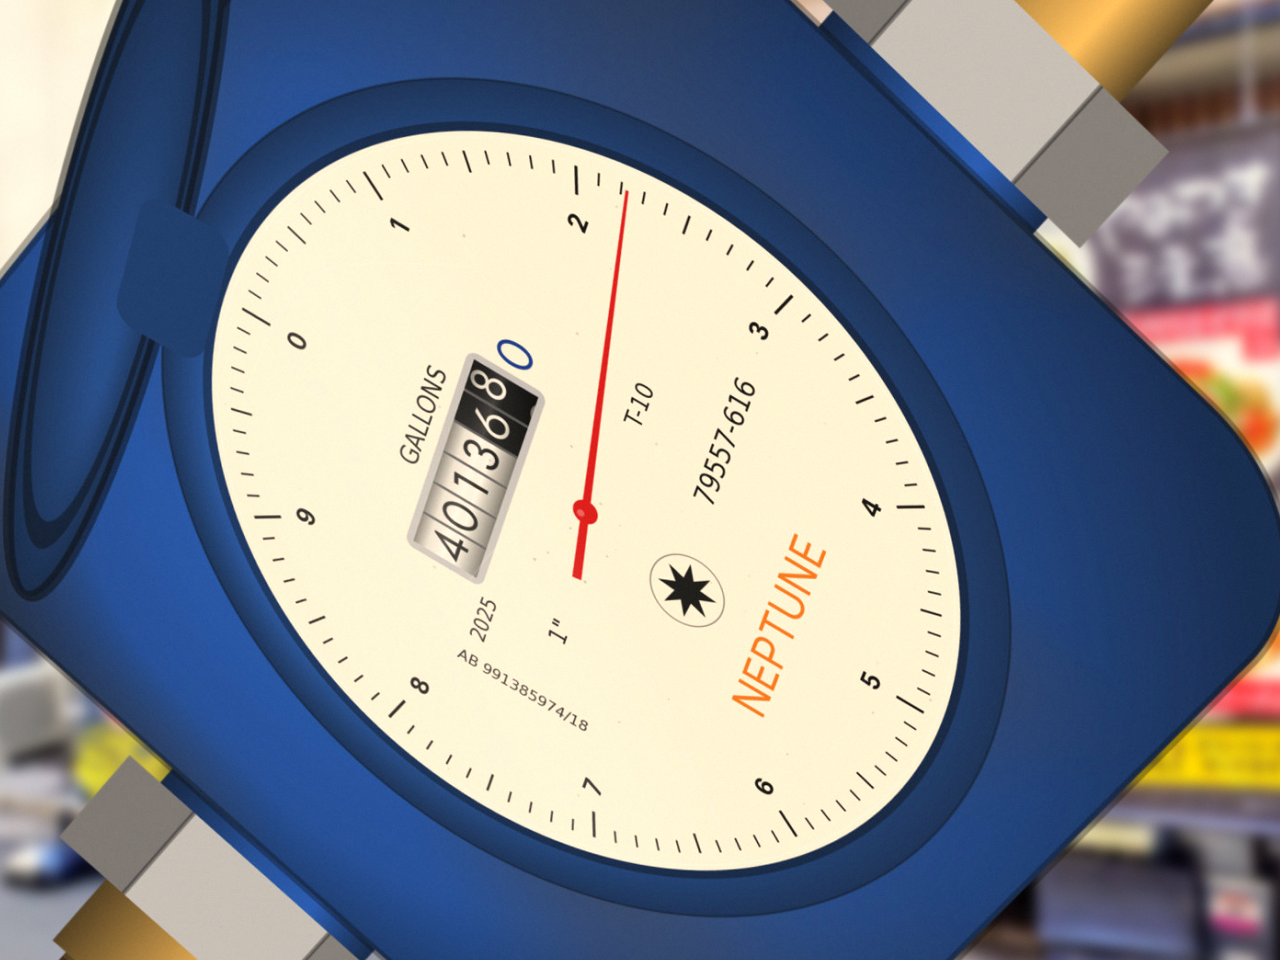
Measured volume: 4013682.2 gal
